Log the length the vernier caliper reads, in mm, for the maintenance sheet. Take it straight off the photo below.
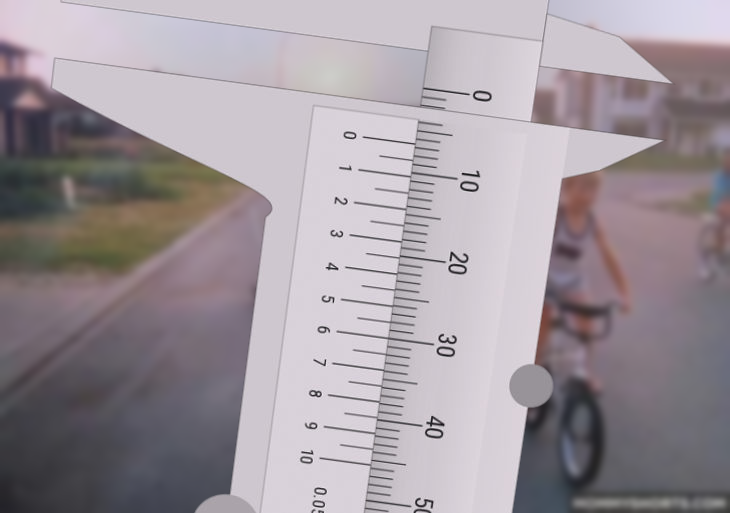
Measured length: 6.6 mm
